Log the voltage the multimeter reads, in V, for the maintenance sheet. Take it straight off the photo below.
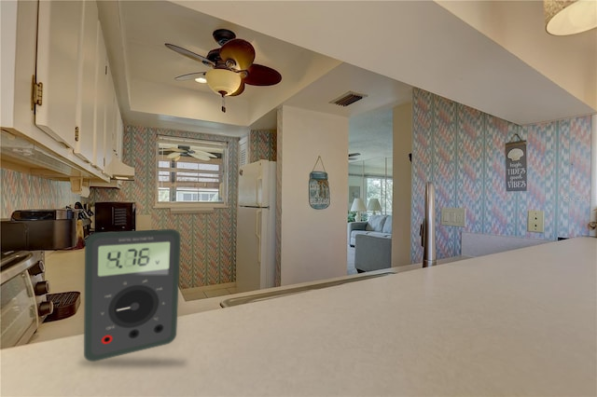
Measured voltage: 4.76 V
